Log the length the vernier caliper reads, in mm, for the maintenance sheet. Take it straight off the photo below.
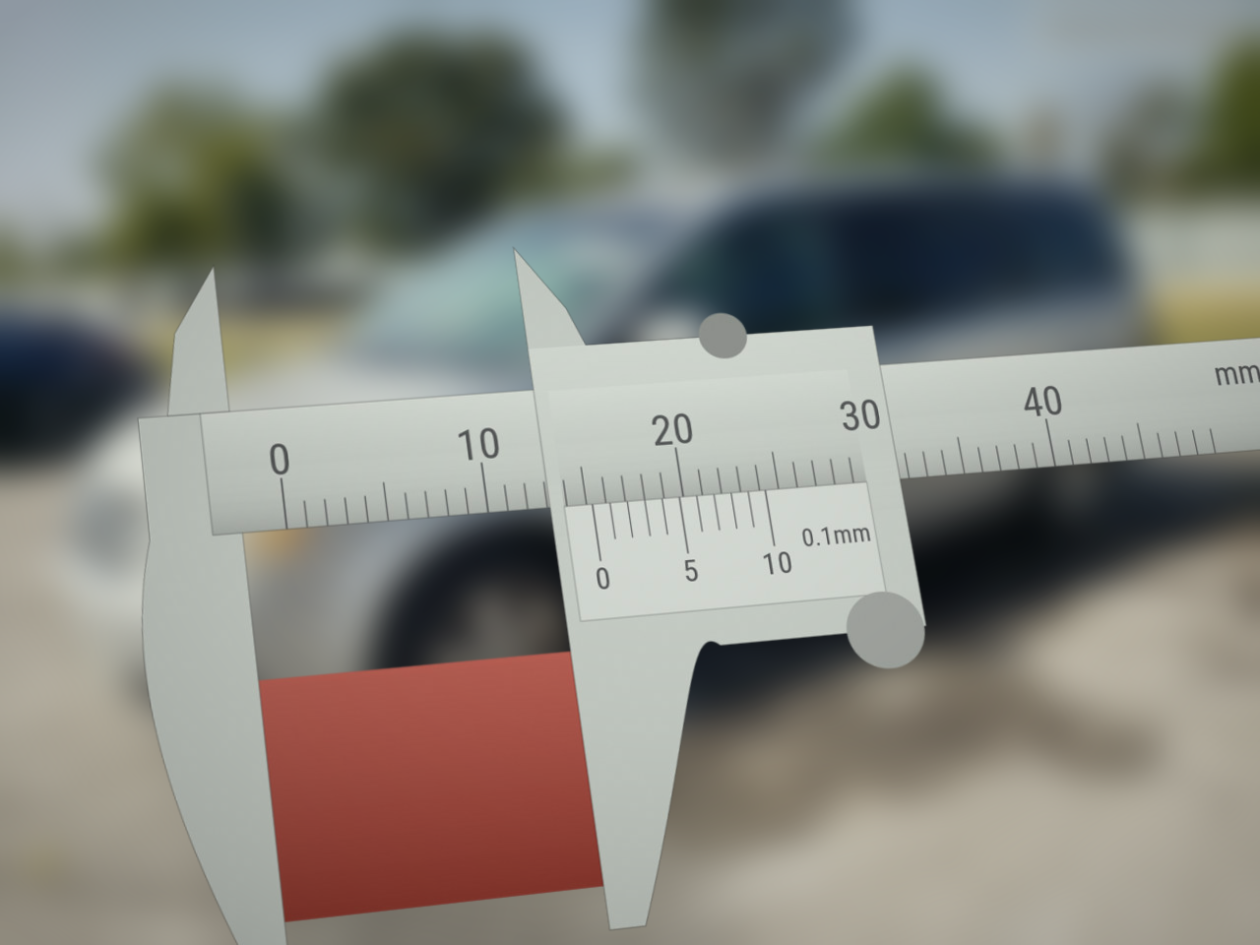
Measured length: 15.3 mm
